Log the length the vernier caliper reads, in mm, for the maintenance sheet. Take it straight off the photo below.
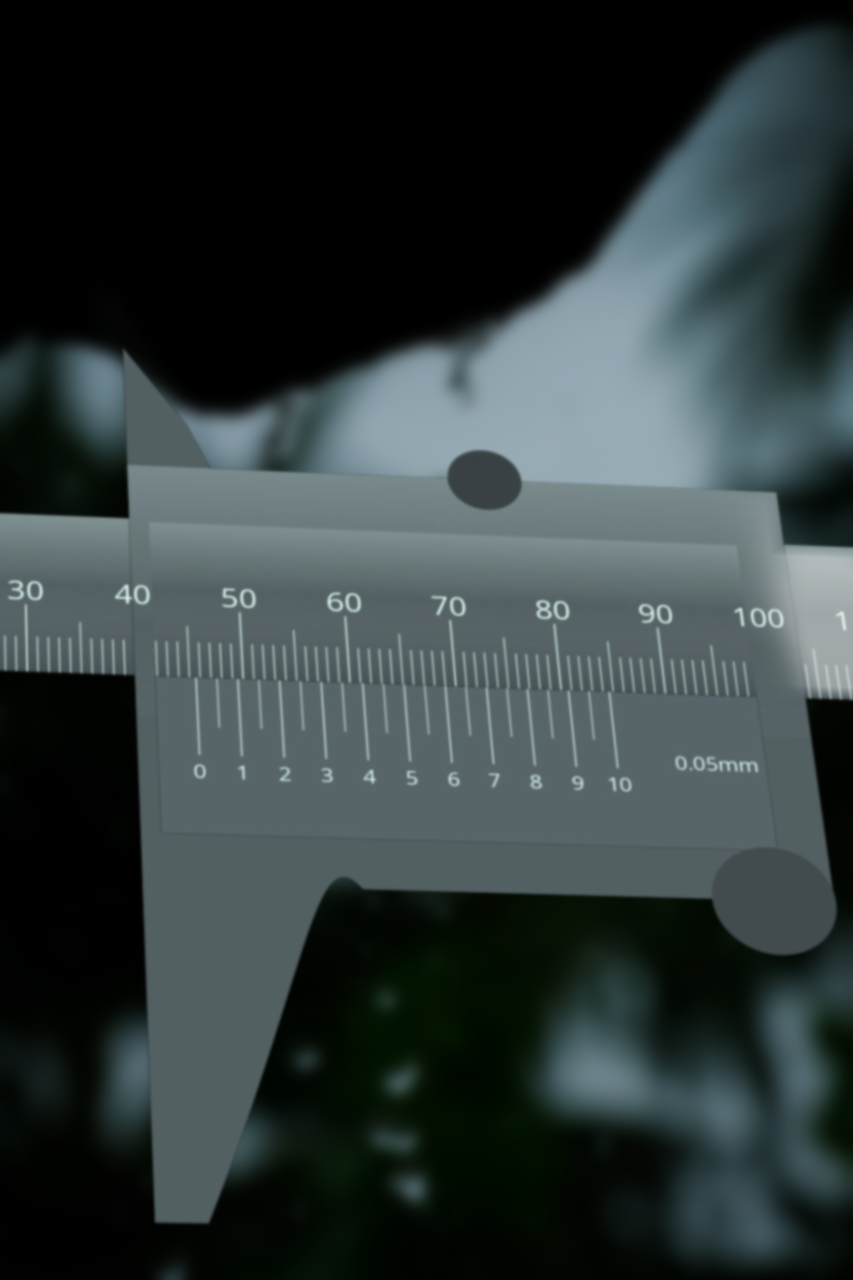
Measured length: 45.6 mm
